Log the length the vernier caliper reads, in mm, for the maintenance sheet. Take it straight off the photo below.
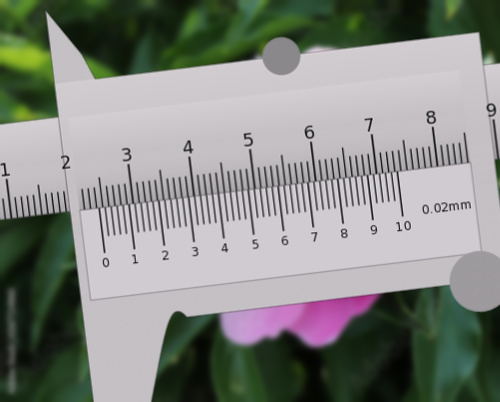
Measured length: 24.4 mm
